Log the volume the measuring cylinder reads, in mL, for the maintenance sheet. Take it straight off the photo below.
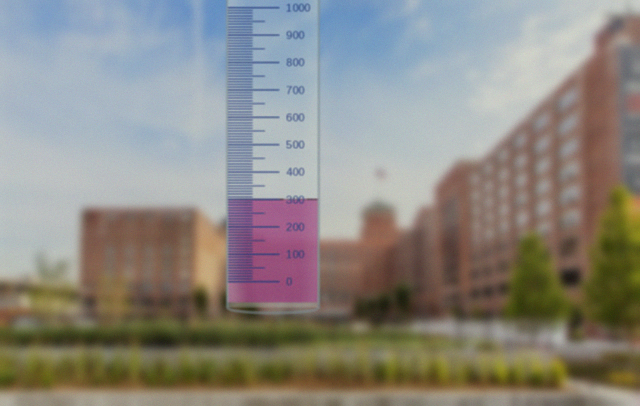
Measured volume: 300 mL
